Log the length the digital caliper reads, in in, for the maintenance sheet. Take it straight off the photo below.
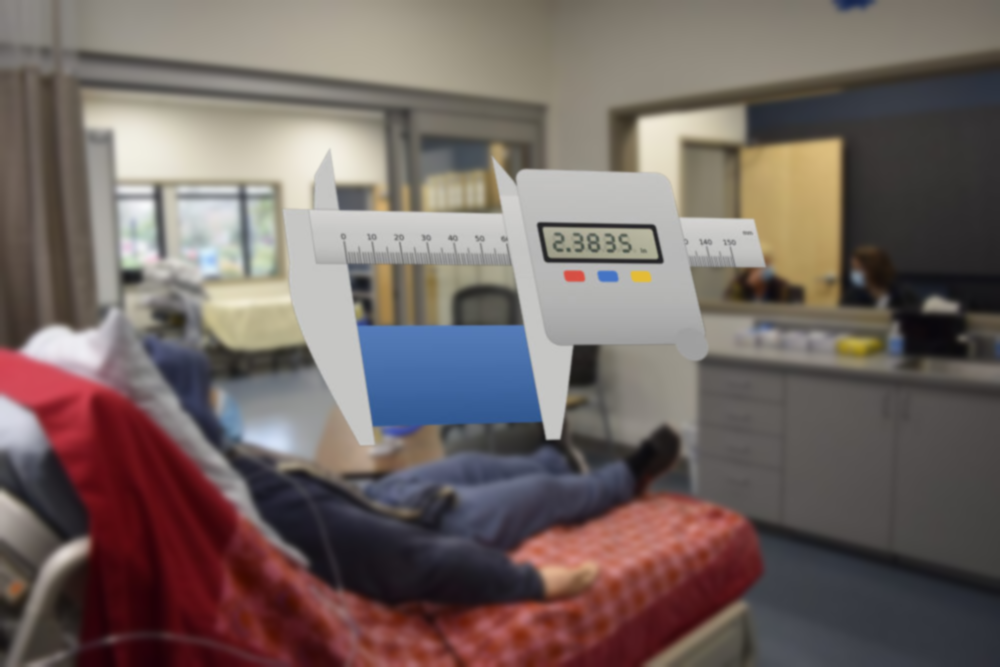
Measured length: 2.3835 in
